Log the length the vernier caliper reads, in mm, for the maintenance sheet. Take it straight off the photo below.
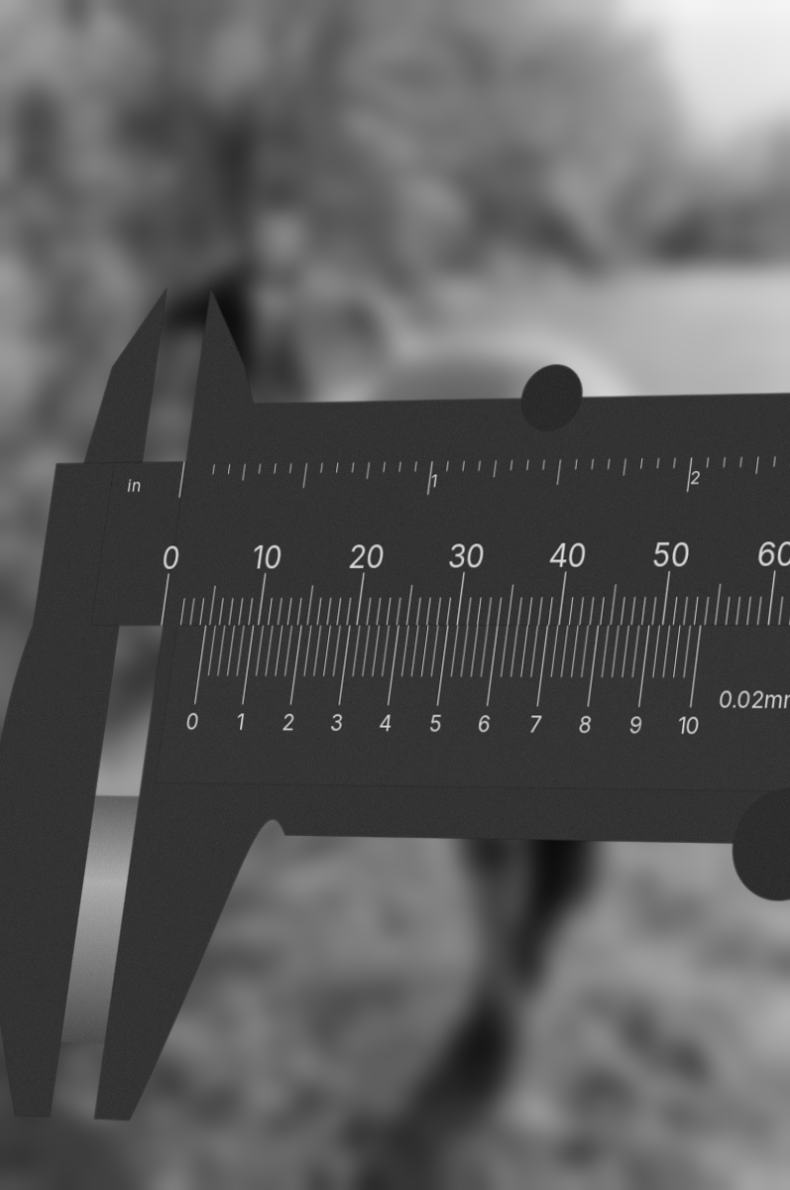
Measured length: 4.6 mm
